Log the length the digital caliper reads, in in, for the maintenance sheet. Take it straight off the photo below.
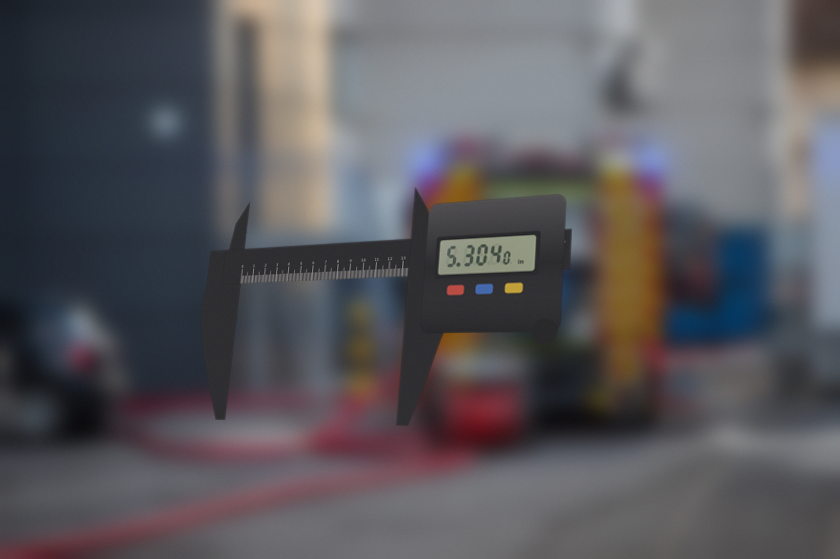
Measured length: 5.3040 in
